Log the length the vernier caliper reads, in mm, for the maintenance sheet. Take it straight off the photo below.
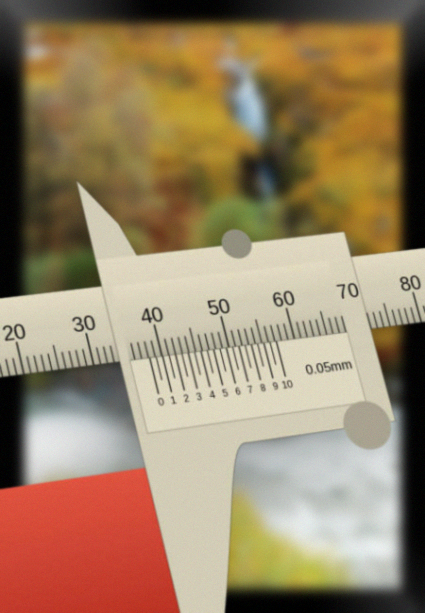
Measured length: 38.2 mm
